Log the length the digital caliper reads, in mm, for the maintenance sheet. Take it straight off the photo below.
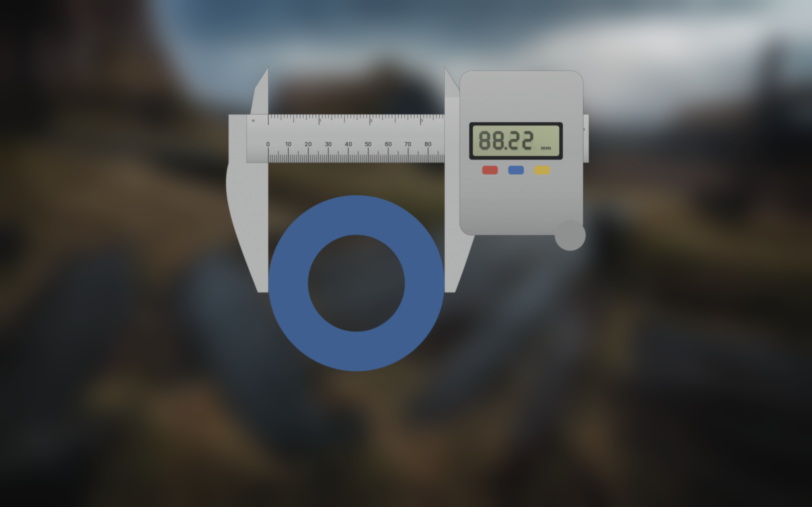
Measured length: 88.22 mm
